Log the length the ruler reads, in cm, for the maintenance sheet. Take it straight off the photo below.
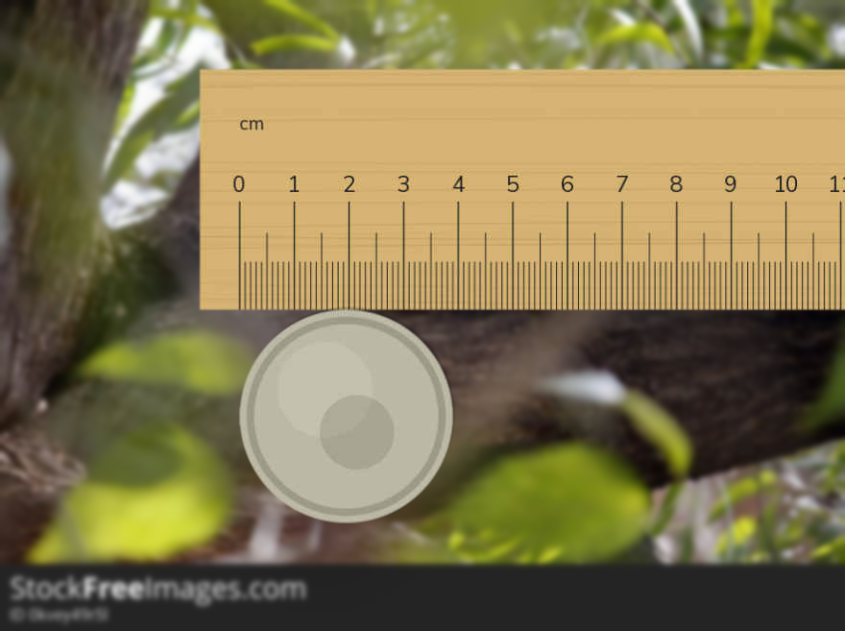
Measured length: 3.9 cm
